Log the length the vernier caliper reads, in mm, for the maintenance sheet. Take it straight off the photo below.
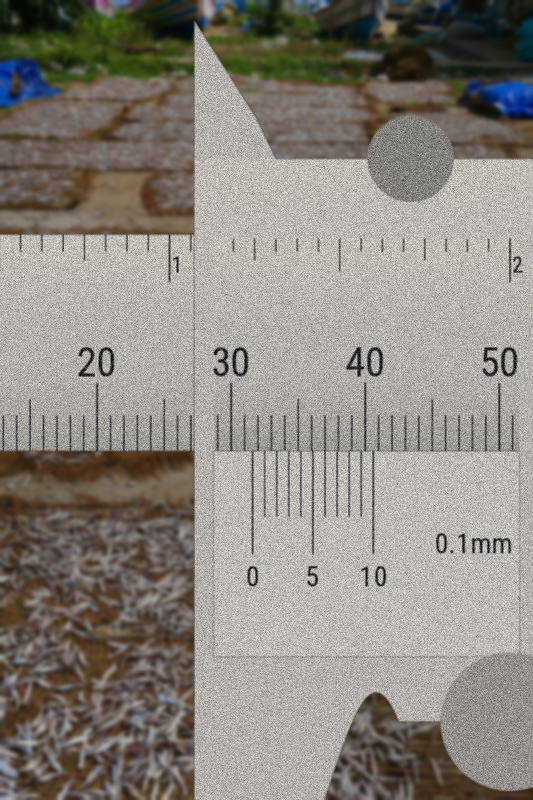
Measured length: 31.6 mm
